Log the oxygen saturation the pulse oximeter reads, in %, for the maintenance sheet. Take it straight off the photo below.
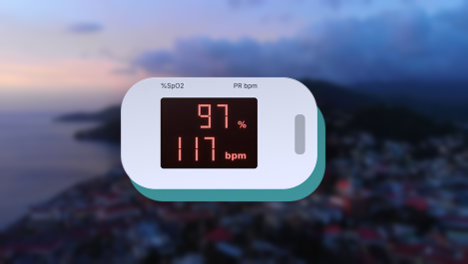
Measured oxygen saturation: 97 %
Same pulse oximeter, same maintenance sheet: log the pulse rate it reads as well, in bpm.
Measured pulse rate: 117 bpm
